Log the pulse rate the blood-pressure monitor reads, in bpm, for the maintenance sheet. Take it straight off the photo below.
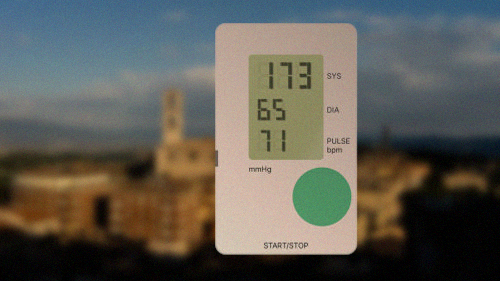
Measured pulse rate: 71 bpm
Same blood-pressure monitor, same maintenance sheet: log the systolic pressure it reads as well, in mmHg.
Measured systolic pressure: 173 mmHg
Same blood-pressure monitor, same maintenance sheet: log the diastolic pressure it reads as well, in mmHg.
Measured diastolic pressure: 65 mmHg
